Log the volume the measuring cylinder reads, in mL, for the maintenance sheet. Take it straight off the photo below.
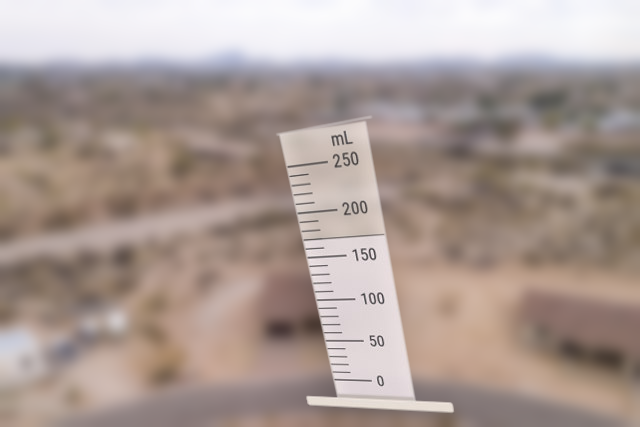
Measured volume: 170 mL
